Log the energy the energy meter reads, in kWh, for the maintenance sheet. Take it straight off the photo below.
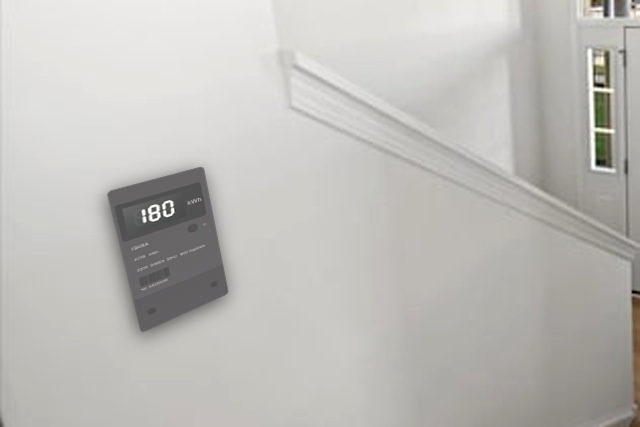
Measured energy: 180 kWh
